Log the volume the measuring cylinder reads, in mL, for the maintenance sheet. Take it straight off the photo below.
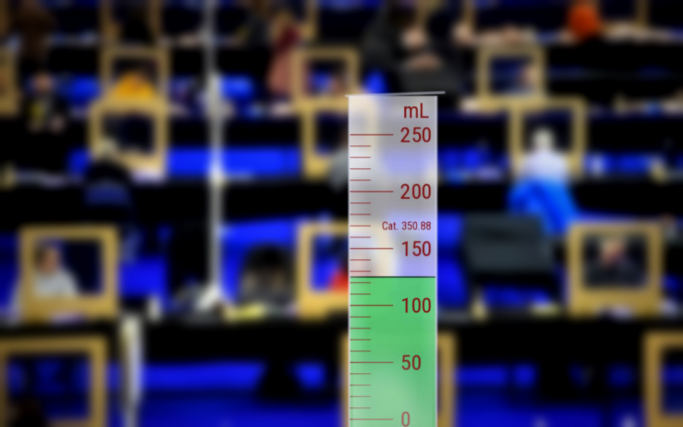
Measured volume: 125 mL
